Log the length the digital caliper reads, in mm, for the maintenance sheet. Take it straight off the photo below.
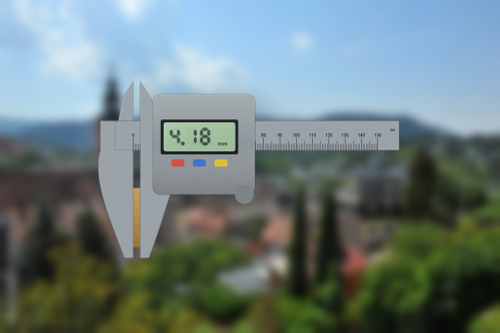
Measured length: 4.18 mm
